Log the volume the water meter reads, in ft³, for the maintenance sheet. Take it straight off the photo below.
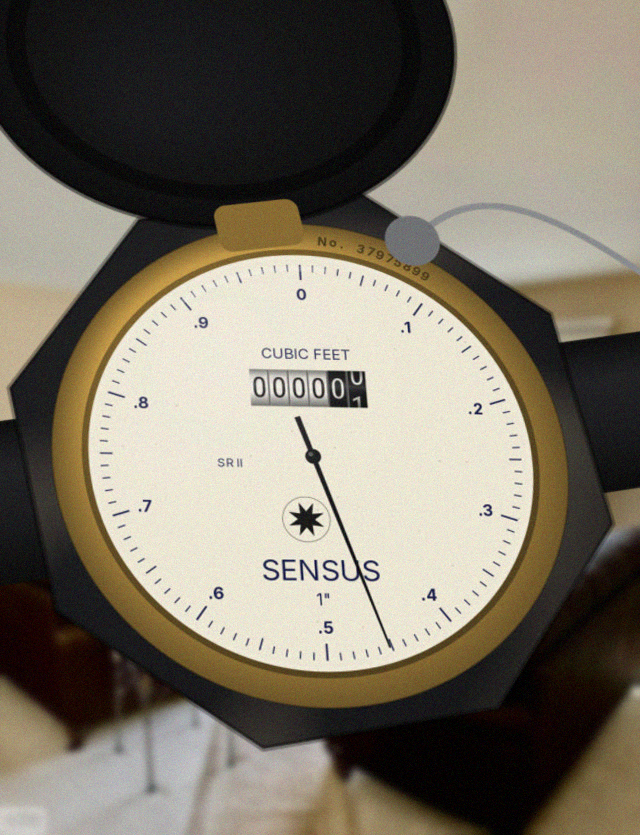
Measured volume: 0.45 ft³
